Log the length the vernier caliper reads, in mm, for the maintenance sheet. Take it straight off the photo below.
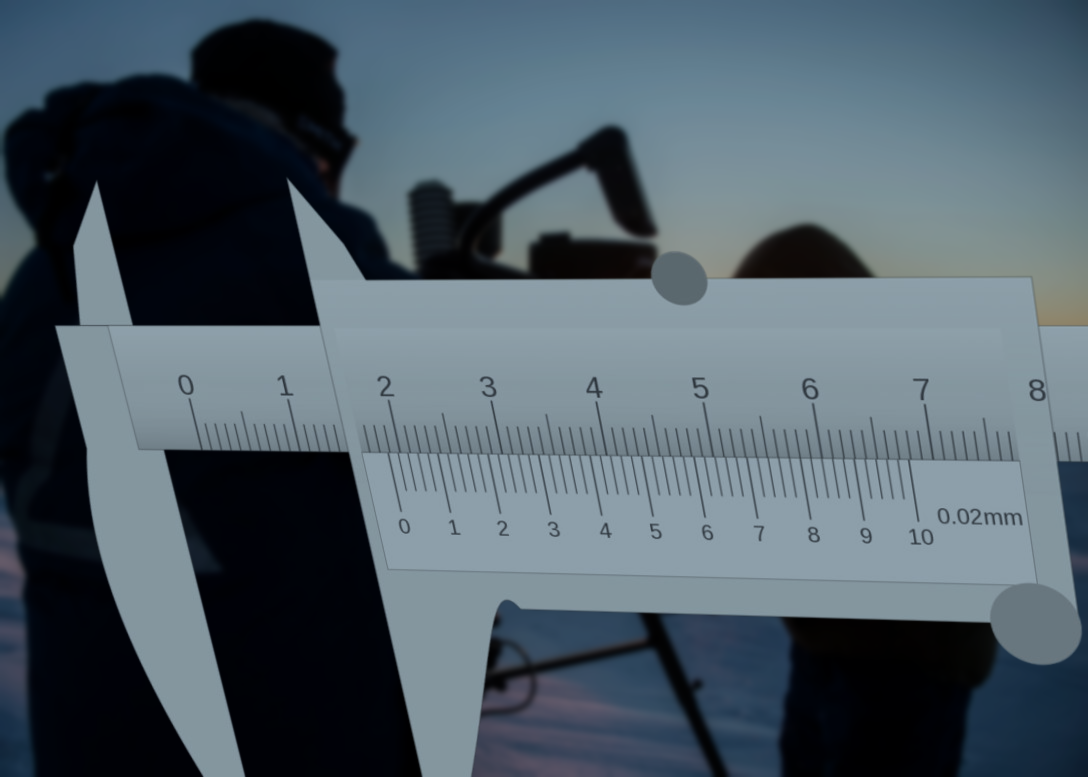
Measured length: 18.8 mm
